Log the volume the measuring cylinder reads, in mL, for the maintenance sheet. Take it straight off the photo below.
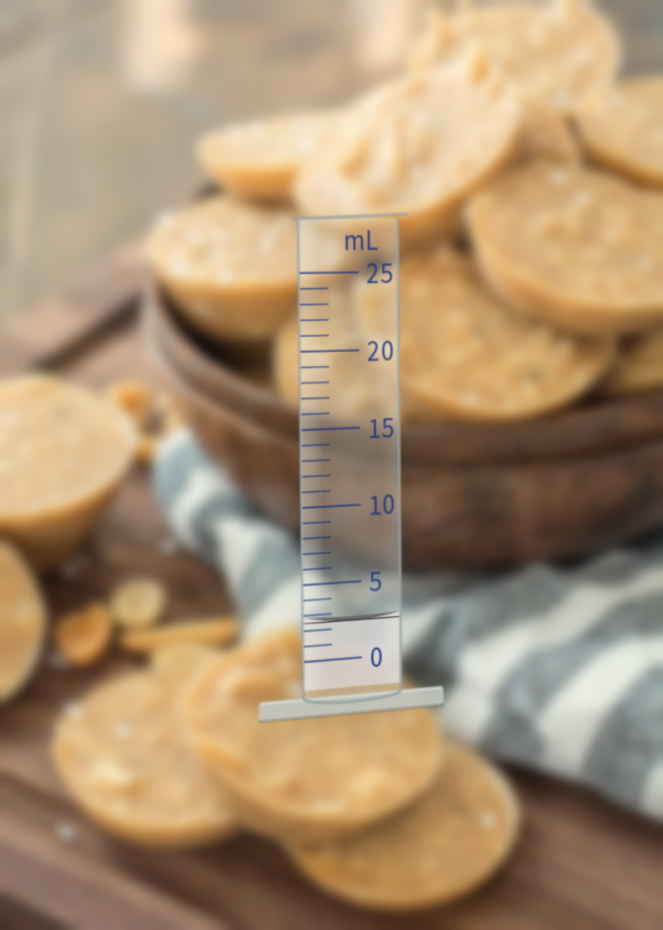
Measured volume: 2.5 mL
